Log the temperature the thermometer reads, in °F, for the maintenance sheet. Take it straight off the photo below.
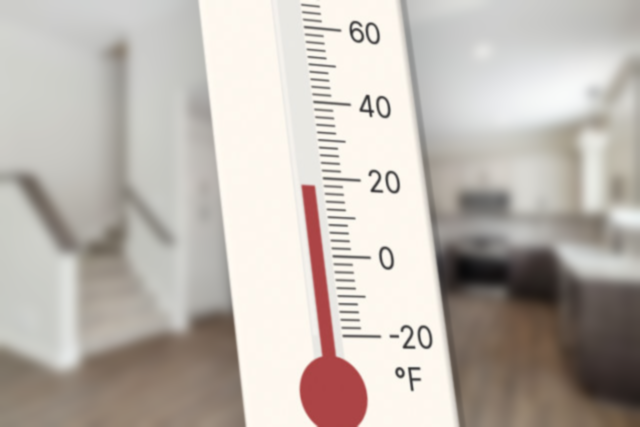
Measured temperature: 18 °F
